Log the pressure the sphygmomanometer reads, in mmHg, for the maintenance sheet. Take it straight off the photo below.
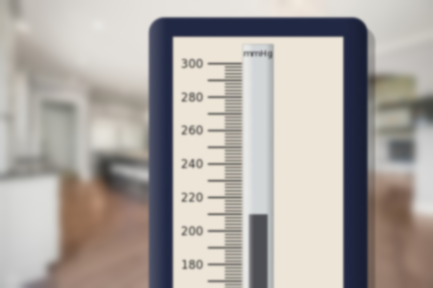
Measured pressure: 210 mmHg
